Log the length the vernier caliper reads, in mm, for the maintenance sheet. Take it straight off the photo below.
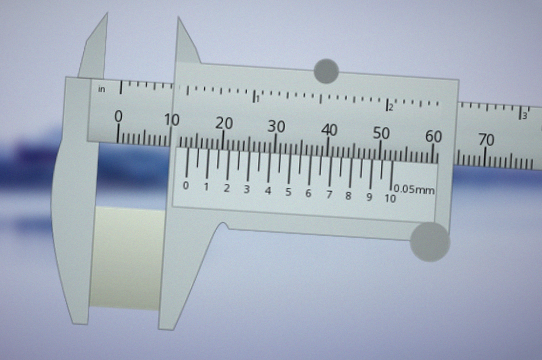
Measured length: 13.5 mm
